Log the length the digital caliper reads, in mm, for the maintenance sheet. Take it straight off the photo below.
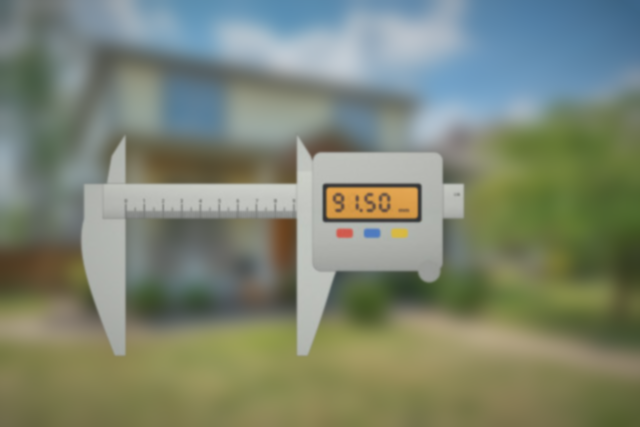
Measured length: 91.50 mm
